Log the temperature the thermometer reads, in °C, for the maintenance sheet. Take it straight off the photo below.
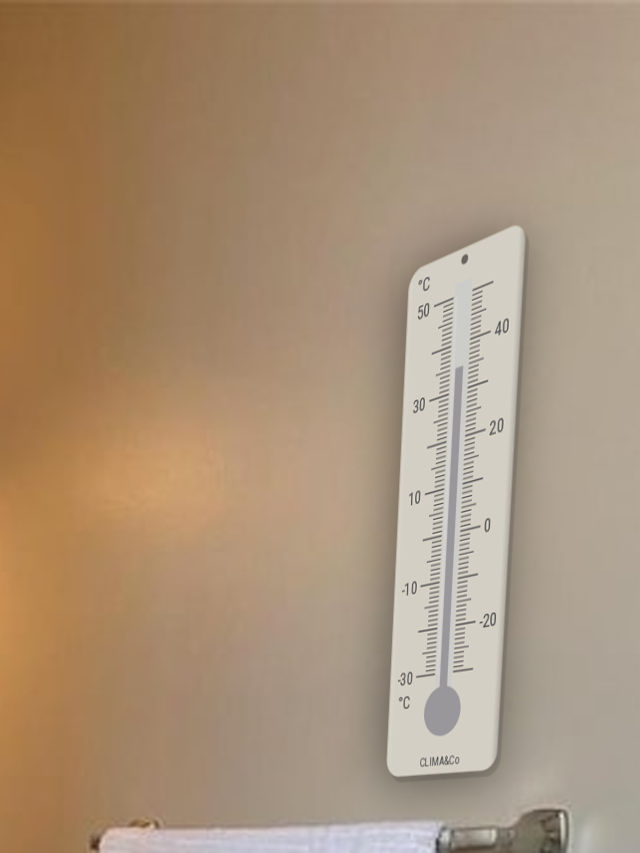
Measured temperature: 35 °C
